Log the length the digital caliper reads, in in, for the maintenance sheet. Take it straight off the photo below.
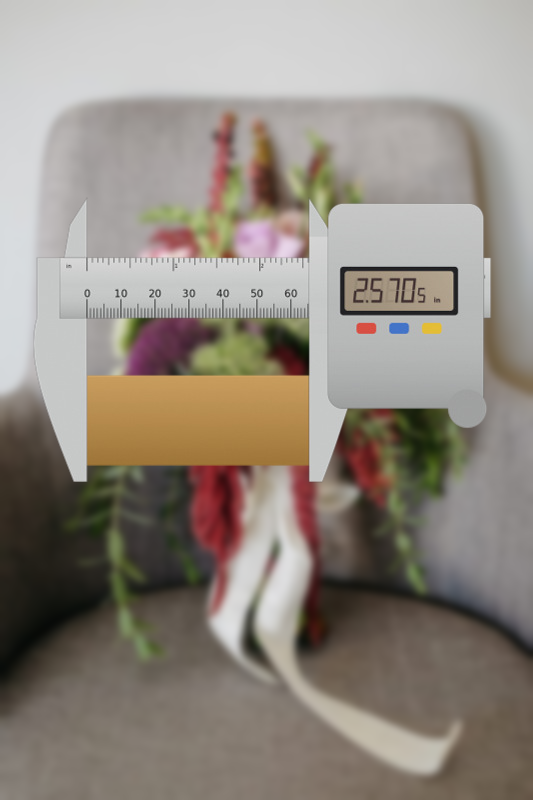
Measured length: 2.5705 in
